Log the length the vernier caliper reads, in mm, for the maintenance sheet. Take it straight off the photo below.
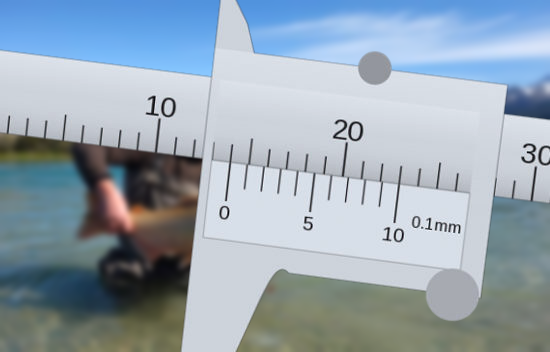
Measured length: 14.0 mm
